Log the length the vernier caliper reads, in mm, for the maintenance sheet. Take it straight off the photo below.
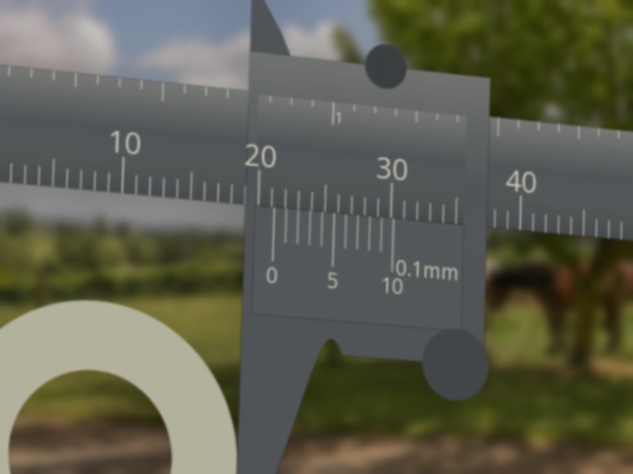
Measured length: 21.2 mm
